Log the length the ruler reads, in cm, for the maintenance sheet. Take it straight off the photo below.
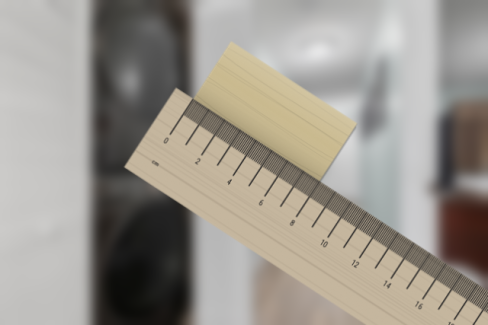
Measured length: 8 cm
